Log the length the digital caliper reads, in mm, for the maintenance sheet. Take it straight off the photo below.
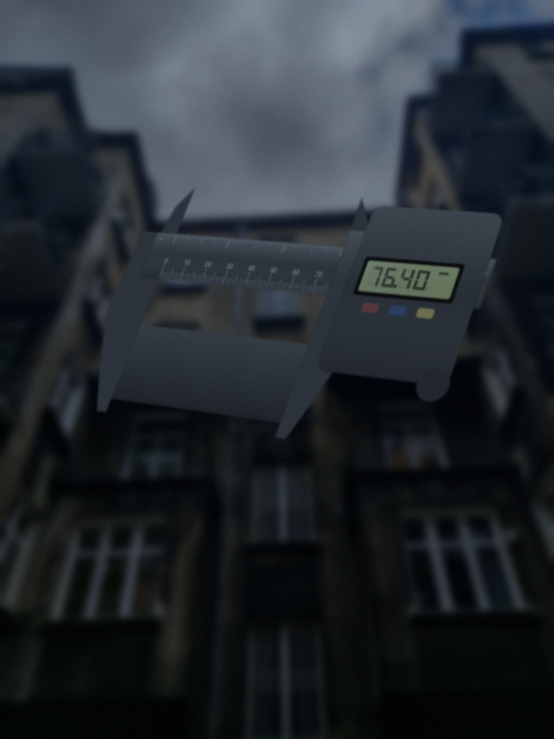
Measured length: 76.40 mm
